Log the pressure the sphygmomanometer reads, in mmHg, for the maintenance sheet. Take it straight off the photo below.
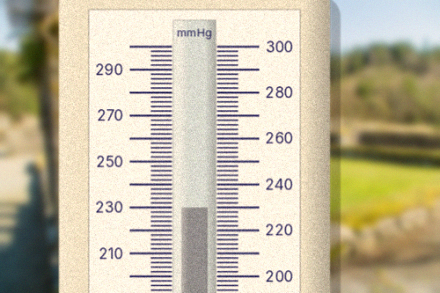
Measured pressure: 230 mmHg
